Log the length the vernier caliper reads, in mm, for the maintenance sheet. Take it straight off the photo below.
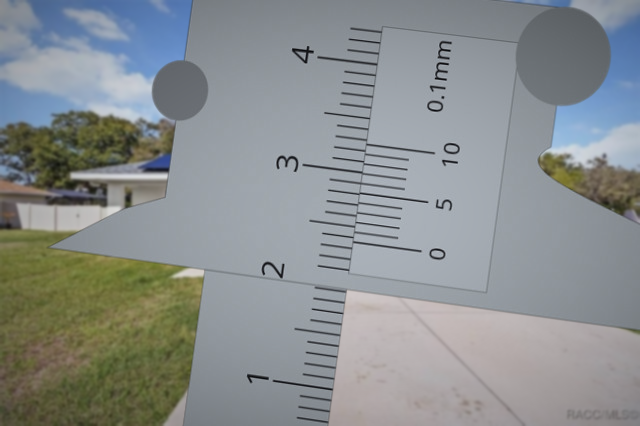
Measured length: 23.6 mm
